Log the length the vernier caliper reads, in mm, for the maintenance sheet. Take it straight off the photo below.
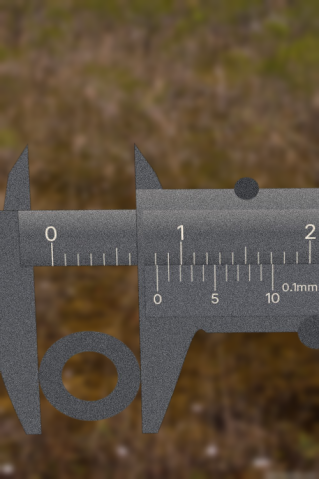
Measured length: 8.1 mm
